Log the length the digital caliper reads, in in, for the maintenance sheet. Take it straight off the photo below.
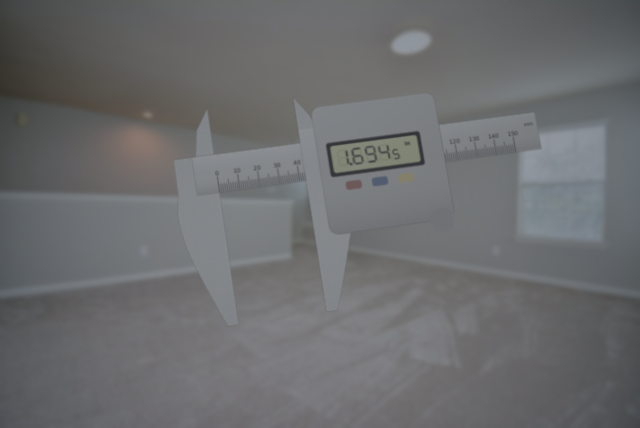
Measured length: 1.6945 in
